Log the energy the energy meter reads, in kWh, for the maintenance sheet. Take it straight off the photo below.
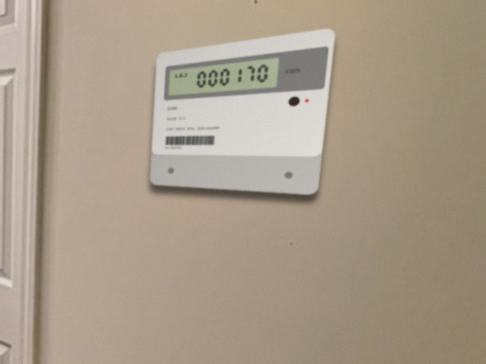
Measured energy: 170 kWh
